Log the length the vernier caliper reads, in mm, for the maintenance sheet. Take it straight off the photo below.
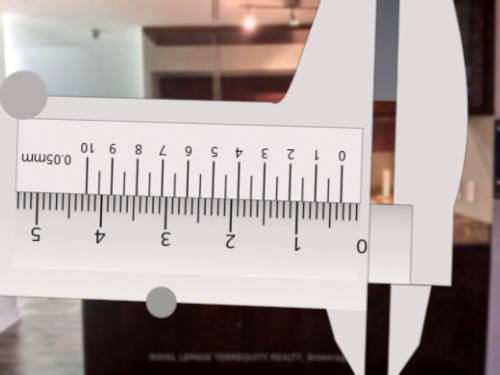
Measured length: 3.4 mm
